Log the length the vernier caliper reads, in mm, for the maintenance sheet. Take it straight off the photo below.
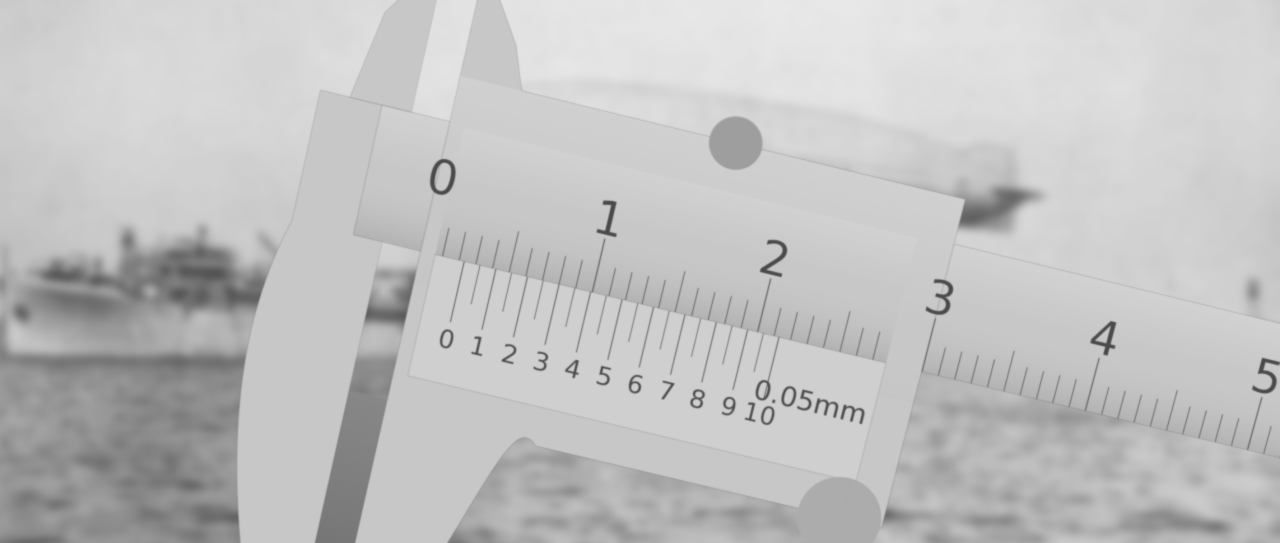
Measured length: 2.3 mm
